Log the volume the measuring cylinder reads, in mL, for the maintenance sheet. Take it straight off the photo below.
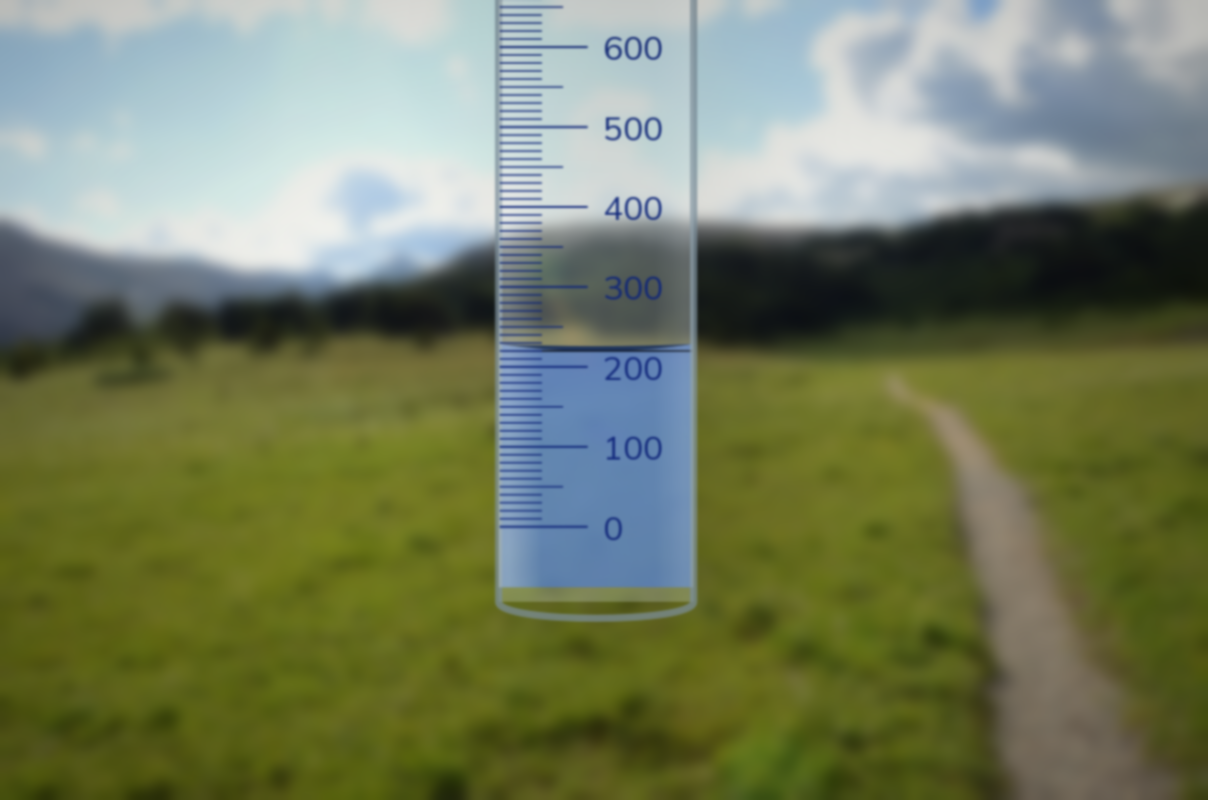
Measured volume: 220 mL
